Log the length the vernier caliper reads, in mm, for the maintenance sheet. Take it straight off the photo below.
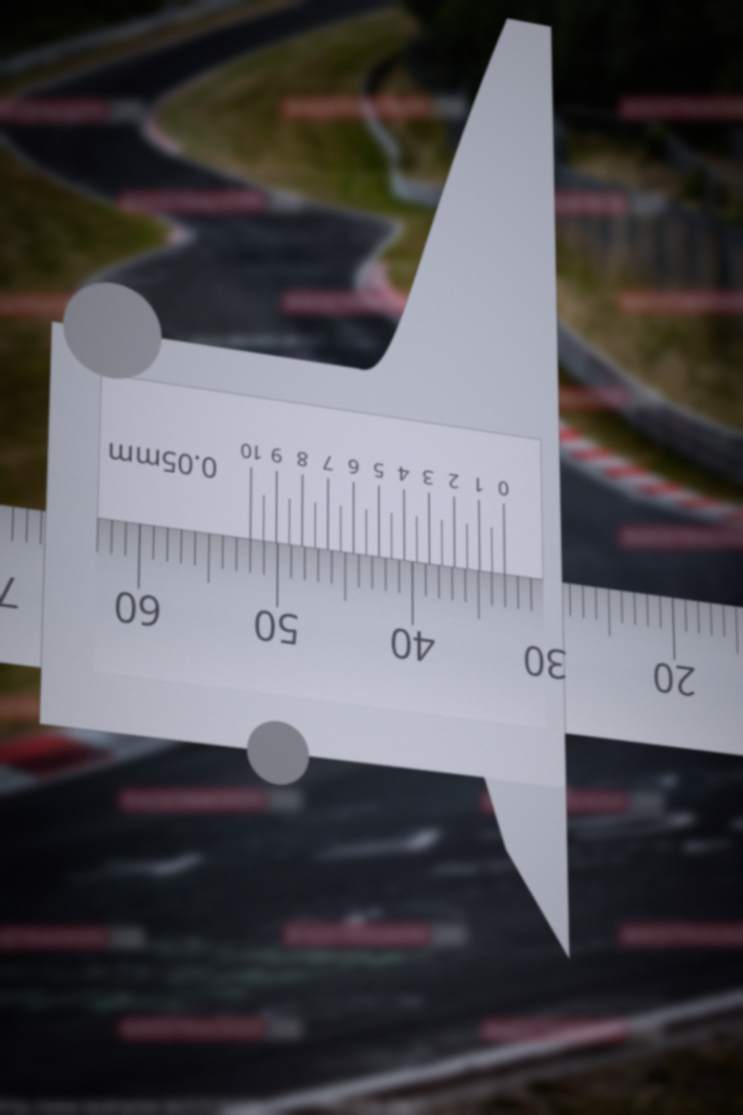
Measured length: 33.0 mm
